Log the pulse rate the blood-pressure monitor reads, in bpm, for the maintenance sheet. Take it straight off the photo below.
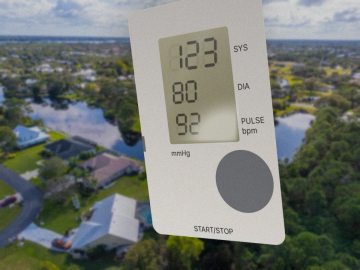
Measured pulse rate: 92 bpm
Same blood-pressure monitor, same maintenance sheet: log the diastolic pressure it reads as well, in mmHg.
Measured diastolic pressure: 80 mmHg
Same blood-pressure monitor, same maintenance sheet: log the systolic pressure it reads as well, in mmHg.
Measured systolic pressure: 123 mmHg
